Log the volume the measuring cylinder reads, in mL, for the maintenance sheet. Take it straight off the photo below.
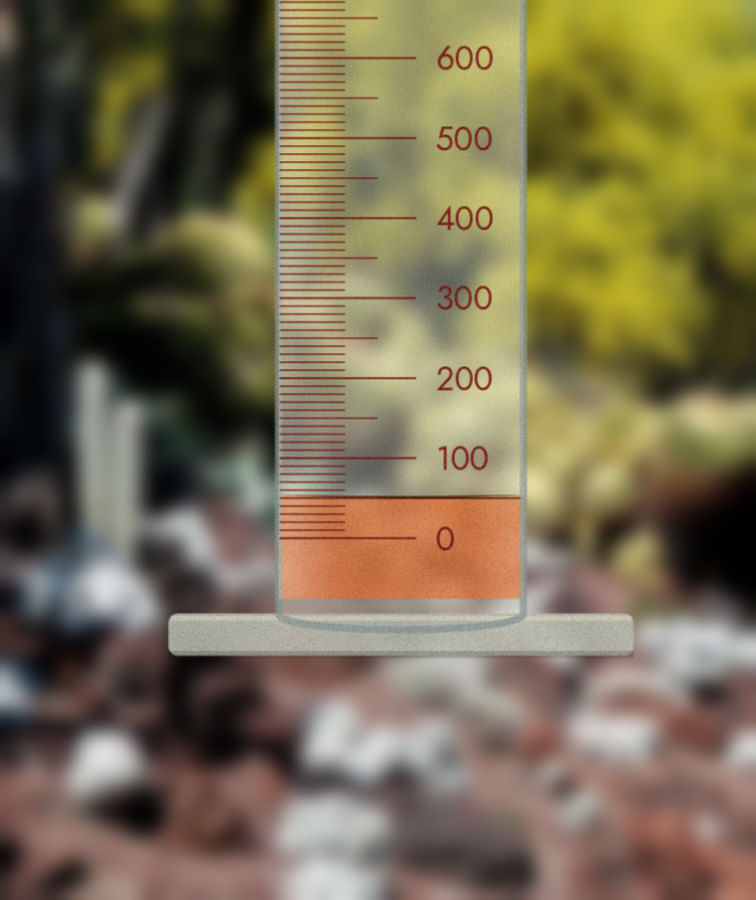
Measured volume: 50 mL
